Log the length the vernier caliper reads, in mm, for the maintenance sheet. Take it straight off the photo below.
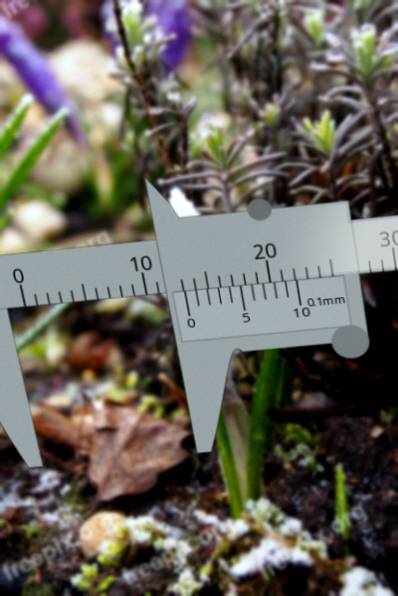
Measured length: 13.1 mm
